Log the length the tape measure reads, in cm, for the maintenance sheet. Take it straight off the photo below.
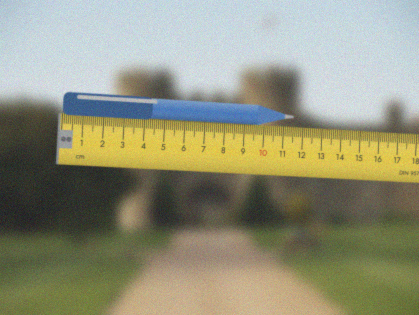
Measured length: 11.5 cm
